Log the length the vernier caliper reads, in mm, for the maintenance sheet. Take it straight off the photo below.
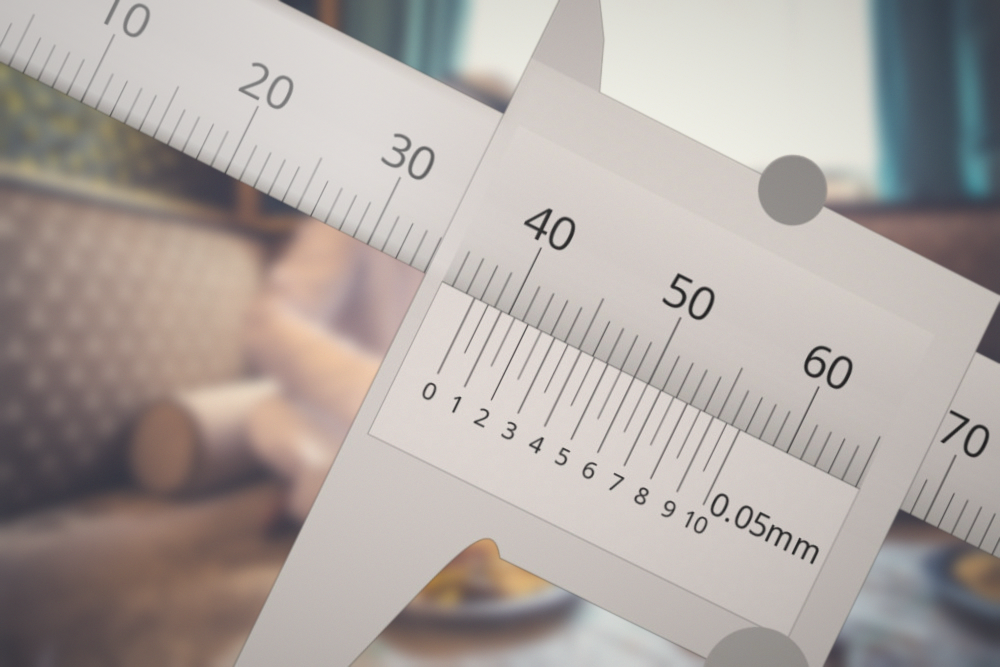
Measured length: 37.6 mm
